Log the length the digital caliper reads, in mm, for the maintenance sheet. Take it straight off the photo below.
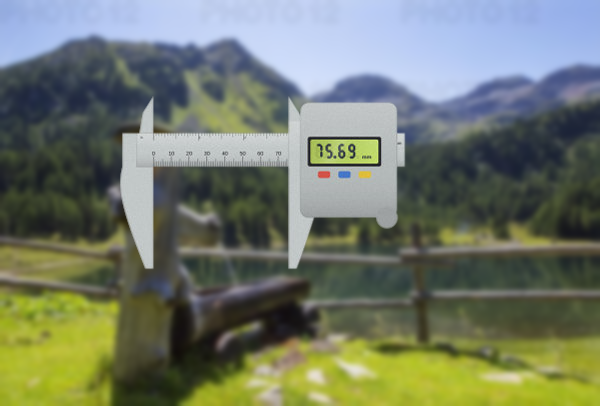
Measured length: 75.69 mm
